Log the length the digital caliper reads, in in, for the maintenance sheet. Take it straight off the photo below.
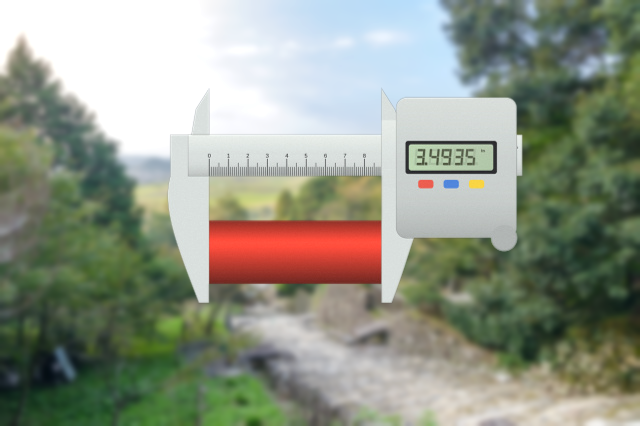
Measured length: 3.4935 in
